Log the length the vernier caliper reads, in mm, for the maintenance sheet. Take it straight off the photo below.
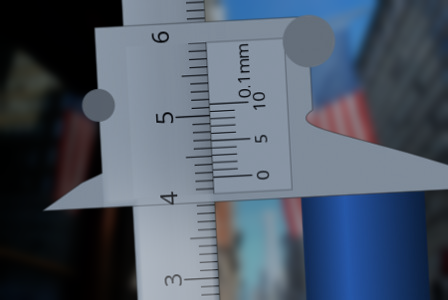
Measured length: 42.4 mm
